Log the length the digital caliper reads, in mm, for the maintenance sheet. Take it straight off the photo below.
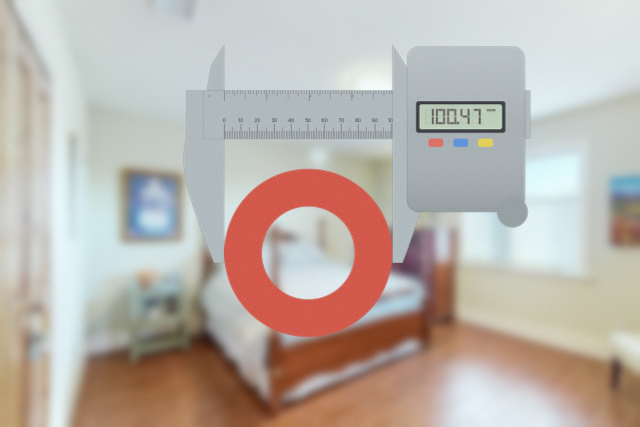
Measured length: 100.47 mm
